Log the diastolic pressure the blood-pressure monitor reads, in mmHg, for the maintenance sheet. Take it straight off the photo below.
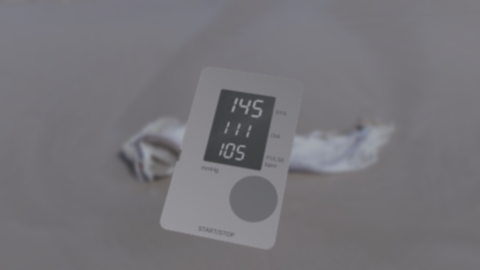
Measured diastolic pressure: 111 mmHg
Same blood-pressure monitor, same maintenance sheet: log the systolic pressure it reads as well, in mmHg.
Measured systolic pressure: 145 mmHg
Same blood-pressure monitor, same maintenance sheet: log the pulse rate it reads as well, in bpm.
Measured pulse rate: 105 bpm
